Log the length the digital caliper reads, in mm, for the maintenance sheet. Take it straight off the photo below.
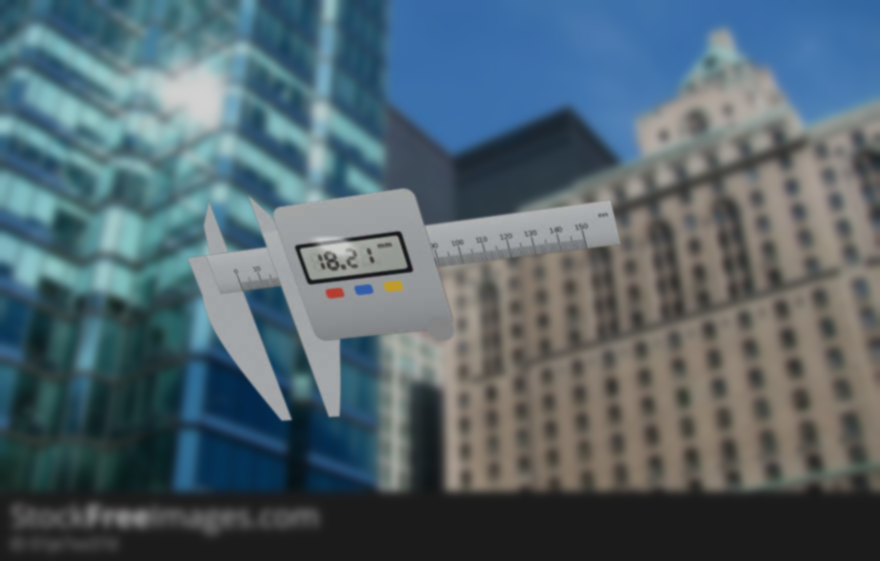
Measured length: 18.21 mm
